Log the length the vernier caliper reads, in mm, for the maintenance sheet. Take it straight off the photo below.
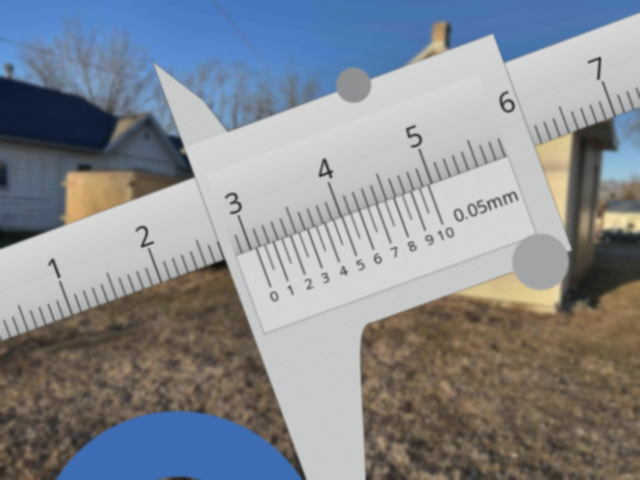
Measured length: 30.6 mm
